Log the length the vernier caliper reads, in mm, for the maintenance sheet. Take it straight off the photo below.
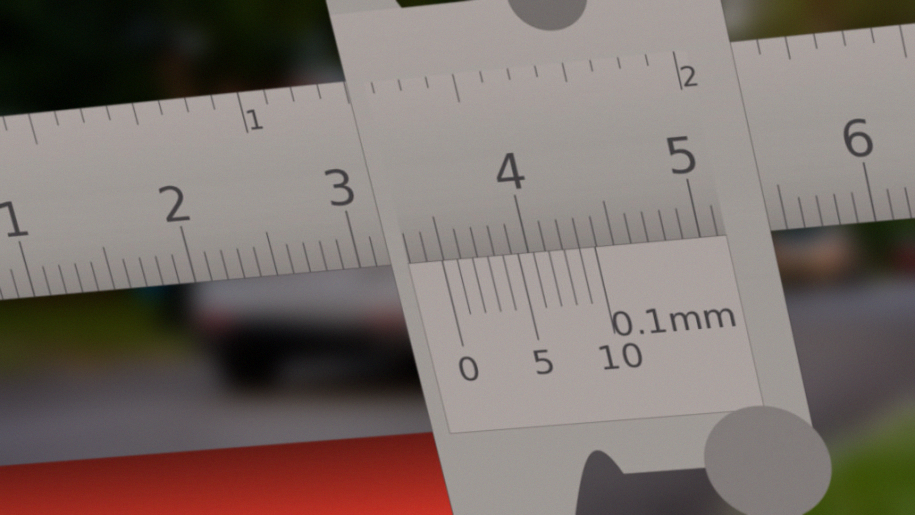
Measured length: 34.9 mm
